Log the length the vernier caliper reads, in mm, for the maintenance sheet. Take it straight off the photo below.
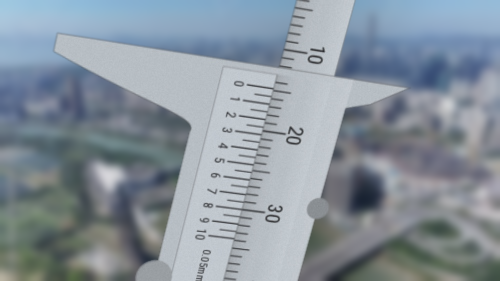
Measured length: 14.8 mm
